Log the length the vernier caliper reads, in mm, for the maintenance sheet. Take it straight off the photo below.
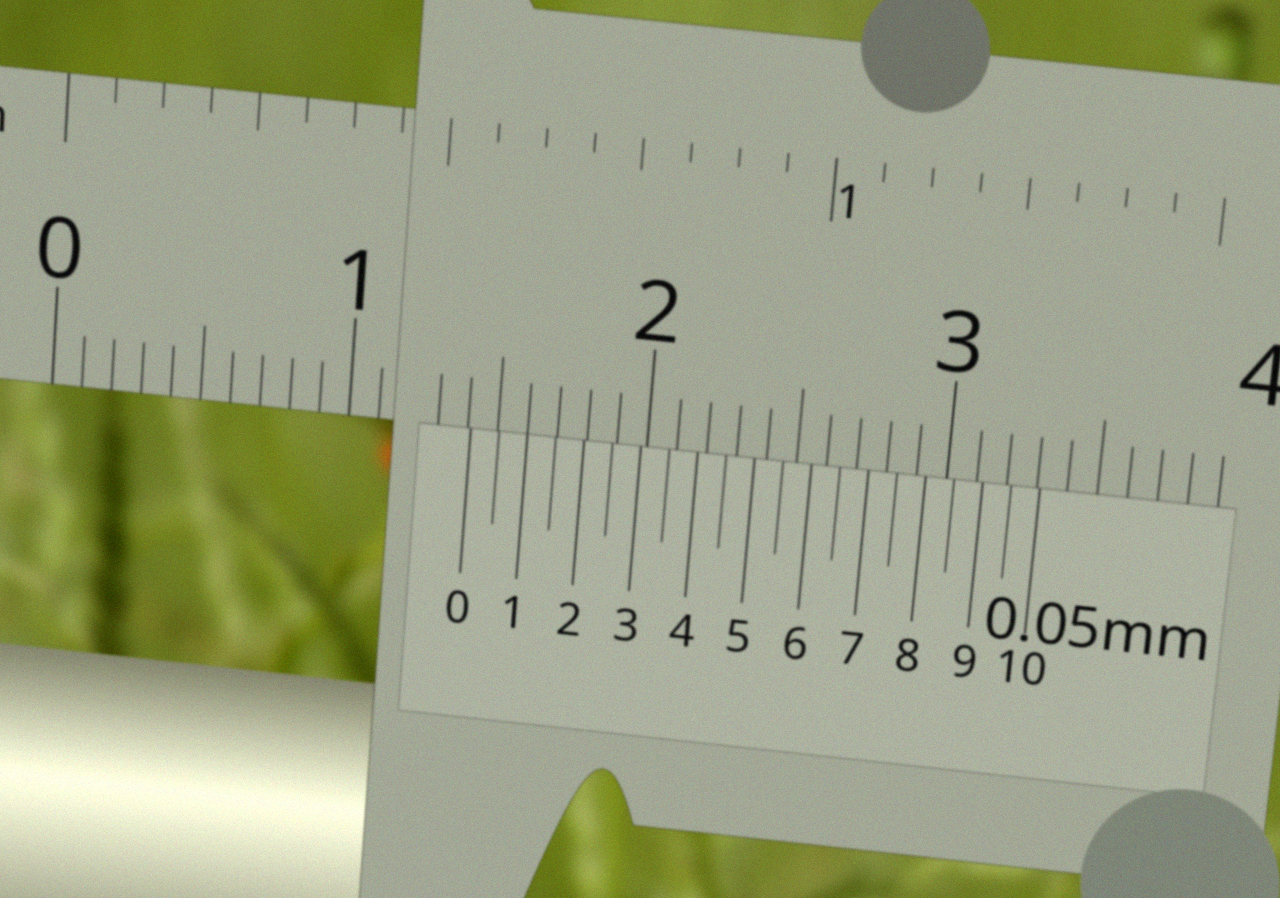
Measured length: 14.1 mm
